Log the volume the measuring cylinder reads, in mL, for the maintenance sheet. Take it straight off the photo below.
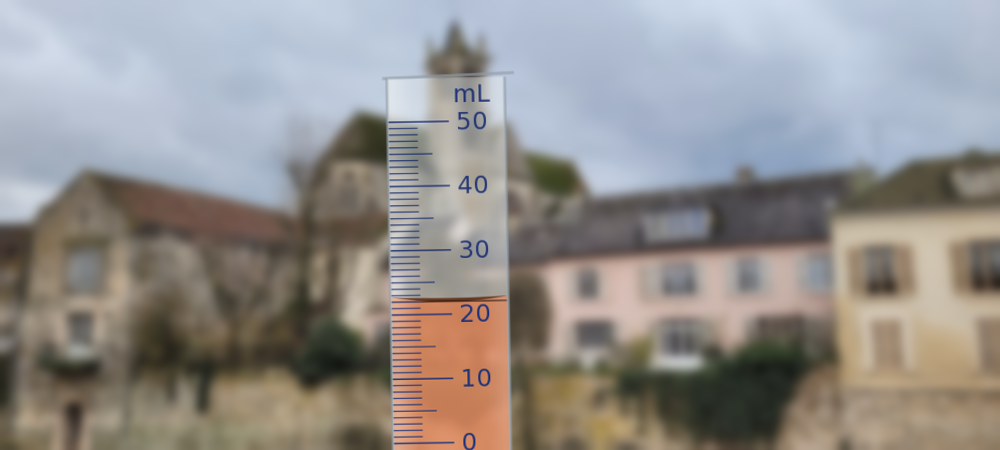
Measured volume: 22 mL
